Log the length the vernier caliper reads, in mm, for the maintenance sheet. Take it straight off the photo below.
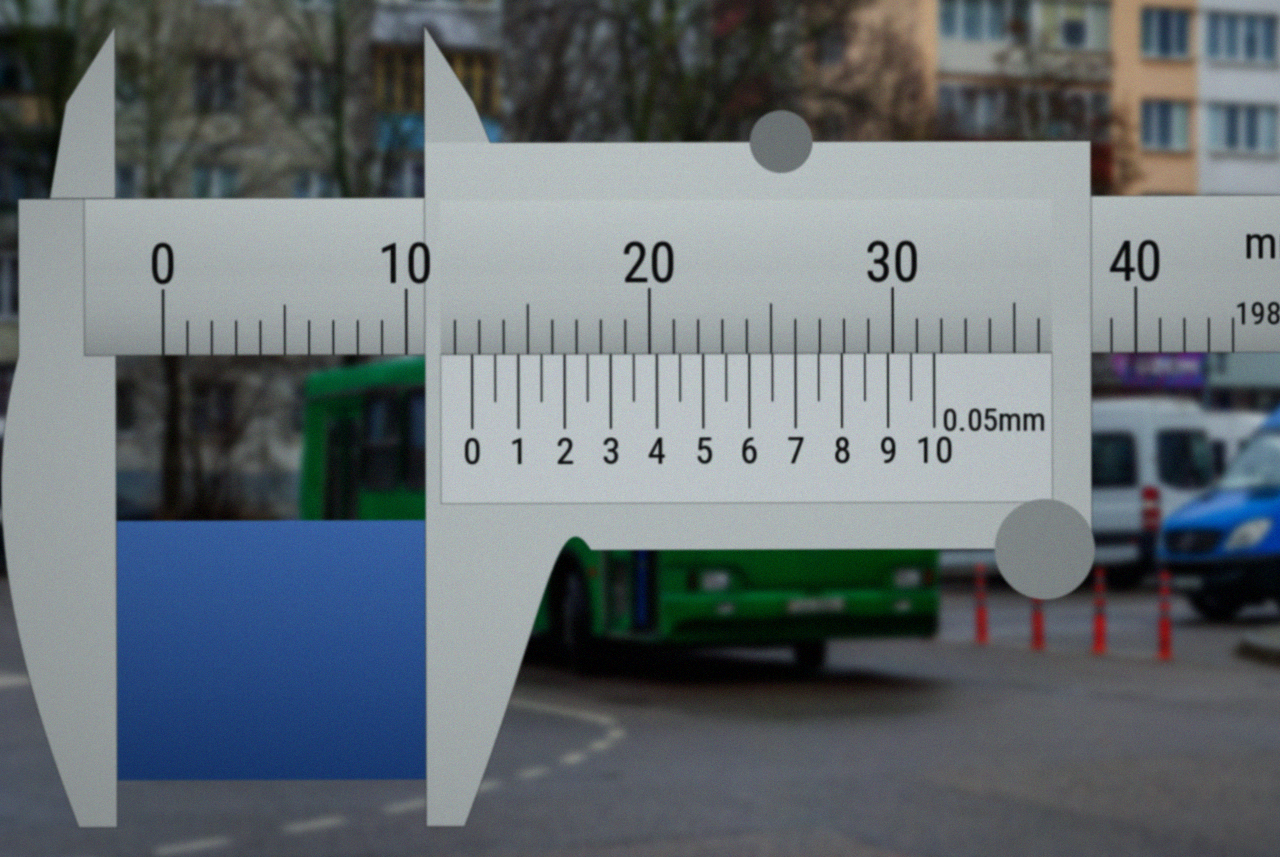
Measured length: 12.7 mm
